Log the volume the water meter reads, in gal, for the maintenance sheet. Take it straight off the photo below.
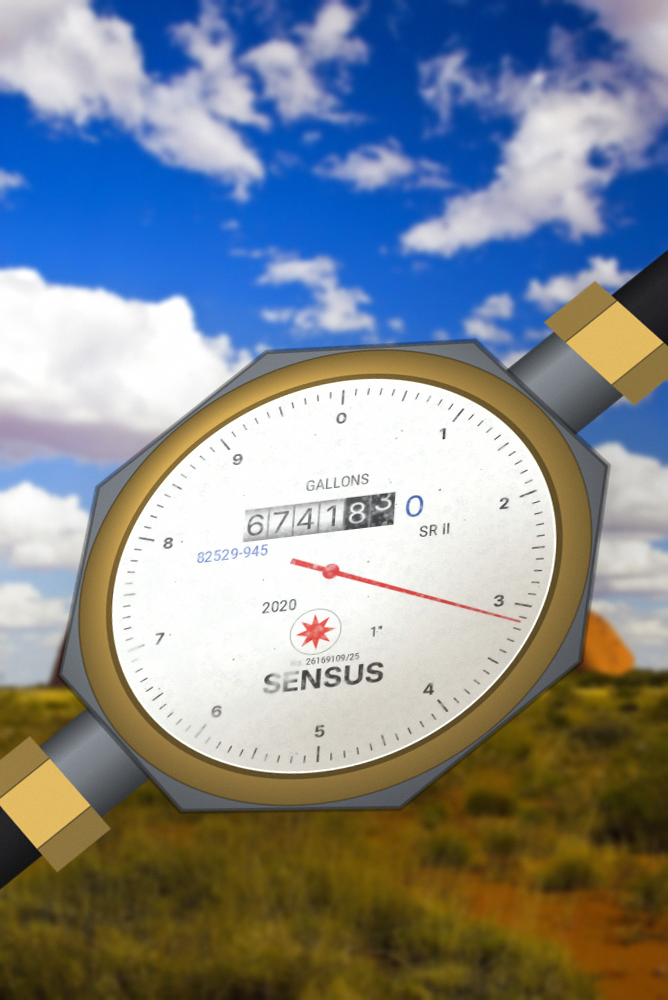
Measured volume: 6741833.1 gal
